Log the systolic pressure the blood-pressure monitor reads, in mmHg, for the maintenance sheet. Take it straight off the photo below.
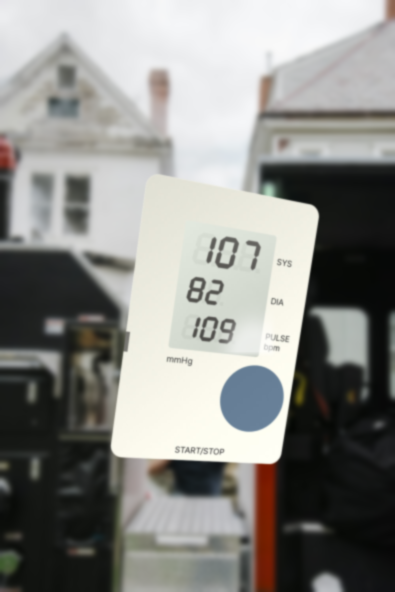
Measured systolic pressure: 107 mmHg
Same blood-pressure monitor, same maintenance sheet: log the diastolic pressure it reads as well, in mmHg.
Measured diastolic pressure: 82 mmHg
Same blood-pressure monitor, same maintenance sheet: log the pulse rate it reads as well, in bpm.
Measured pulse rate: 109 bpm
